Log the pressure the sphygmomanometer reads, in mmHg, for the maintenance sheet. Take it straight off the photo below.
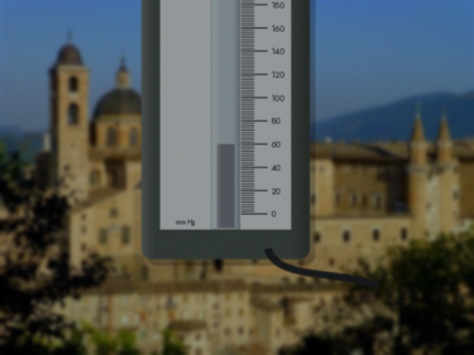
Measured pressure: 60 mmHg
